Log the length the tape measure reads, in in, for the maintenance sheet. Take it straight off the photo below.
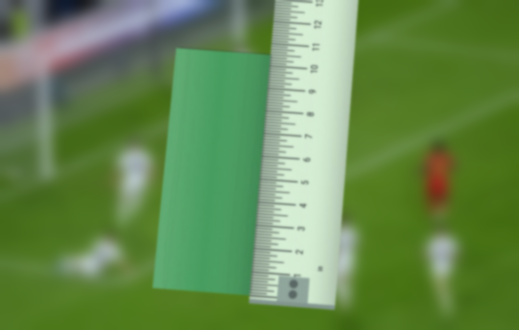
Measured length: 10.5 in
